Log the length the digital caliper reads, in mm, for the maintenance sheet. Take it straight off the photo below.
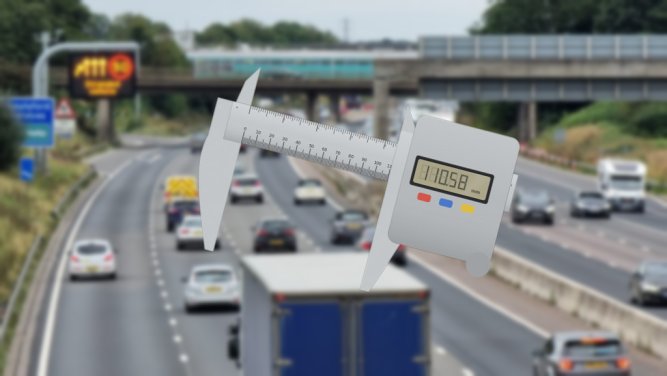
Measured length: 110.58 mm
